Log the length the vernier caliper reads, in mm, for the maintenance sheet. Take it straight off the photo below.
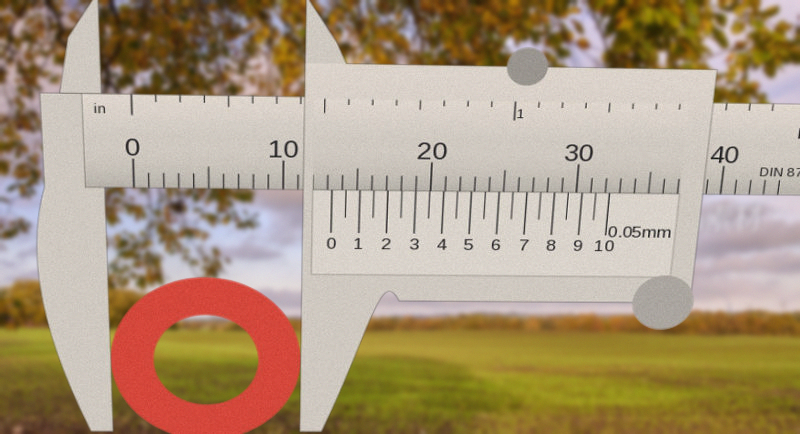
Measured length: 13.3 mm
